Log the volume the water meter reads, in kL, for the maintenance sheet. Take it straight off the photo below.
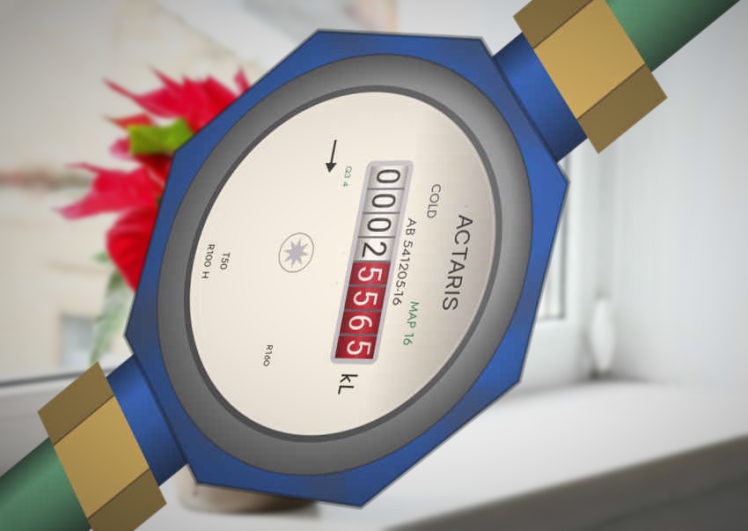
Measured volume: 2.5565 kL
